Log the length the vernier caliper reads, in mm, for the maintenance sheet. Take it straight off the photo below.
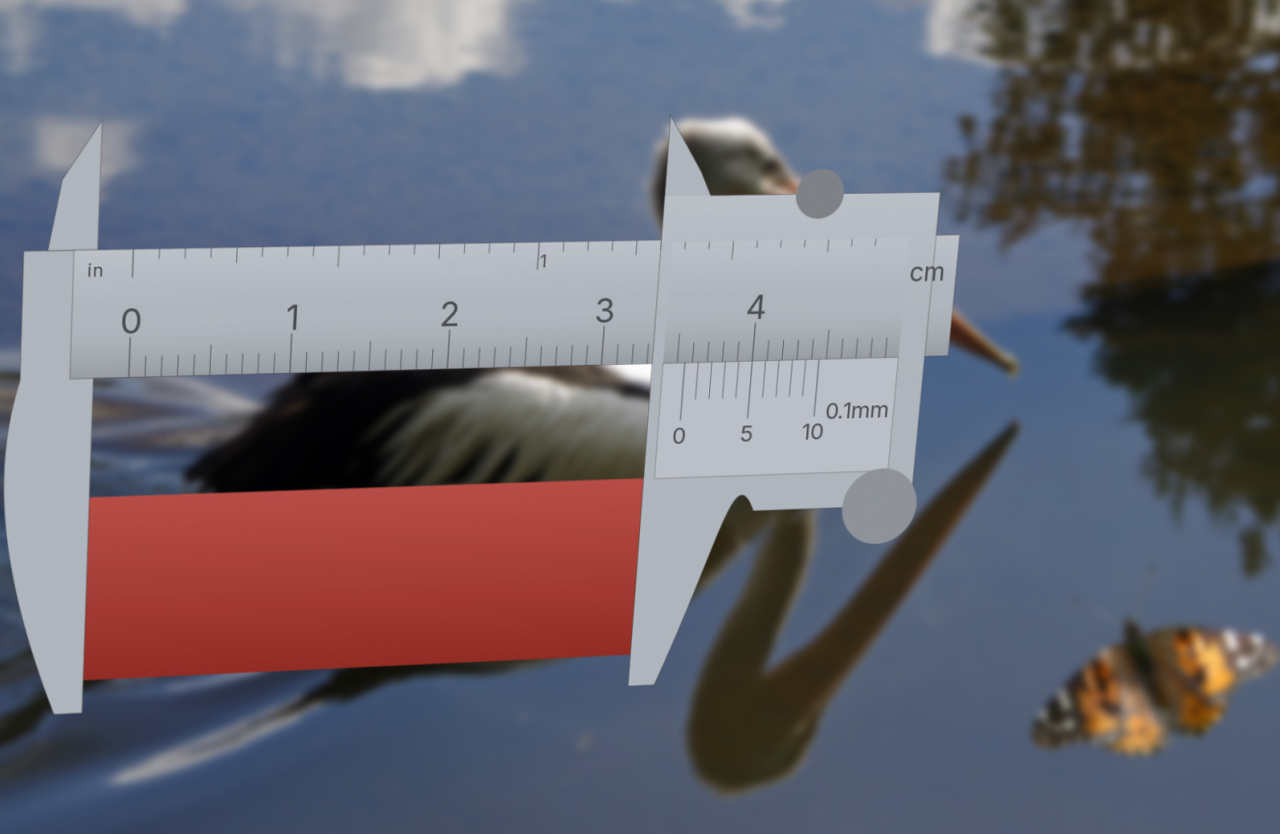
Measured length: 35.5 mm
